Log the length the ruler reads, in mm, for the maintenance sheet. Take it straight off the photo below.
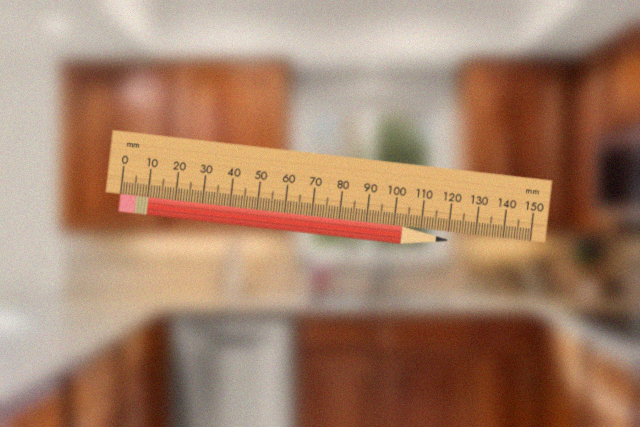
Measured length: 120 mm
